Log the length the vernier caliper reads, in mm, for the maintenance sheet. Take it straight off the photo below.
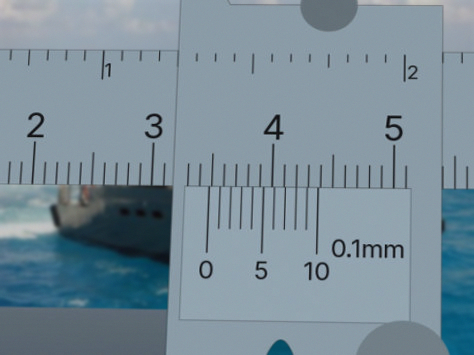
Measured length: 34.8 mm
